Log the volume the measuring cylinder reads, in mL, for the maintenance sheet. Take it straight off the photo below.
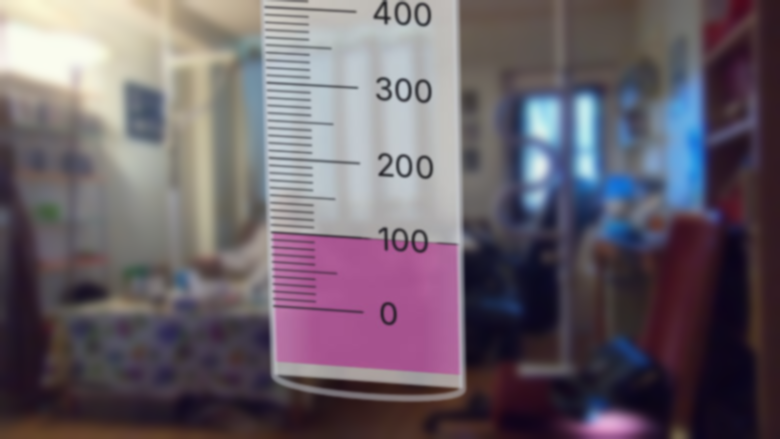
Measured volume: 100 mL
